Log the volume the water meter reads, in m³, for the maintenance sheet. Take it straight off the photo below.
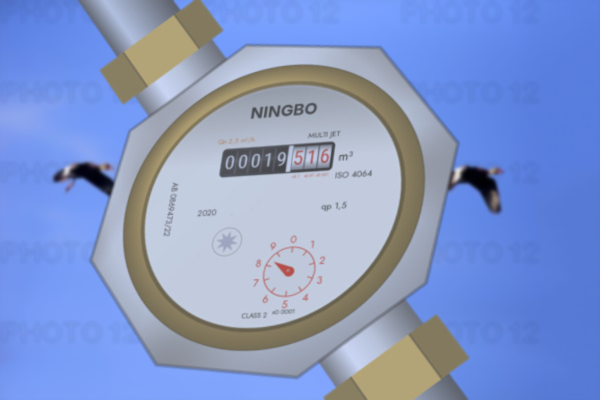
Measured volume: 19.5168 m³
